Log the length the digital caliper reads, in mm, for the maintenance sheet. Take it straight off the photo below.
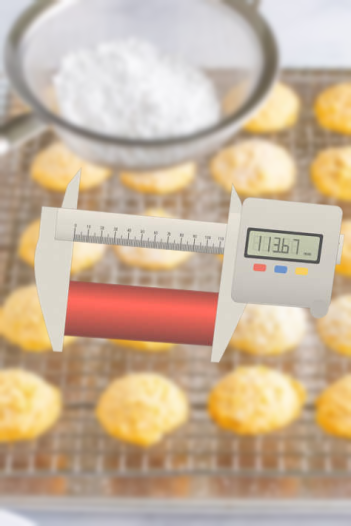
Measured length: 113.67 mm
